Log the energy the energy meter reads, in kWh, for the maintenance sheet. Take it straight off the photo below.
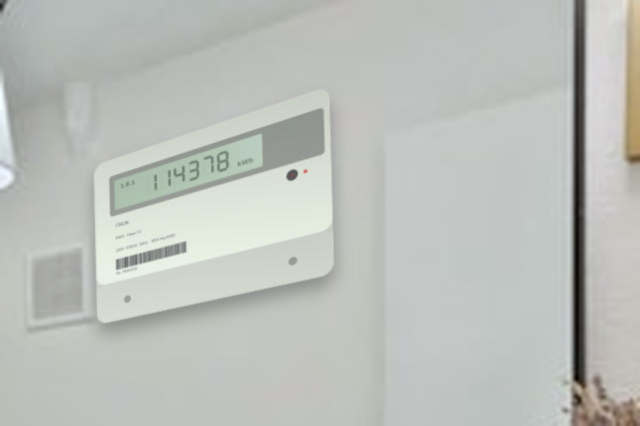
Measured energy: 114378 kWh
